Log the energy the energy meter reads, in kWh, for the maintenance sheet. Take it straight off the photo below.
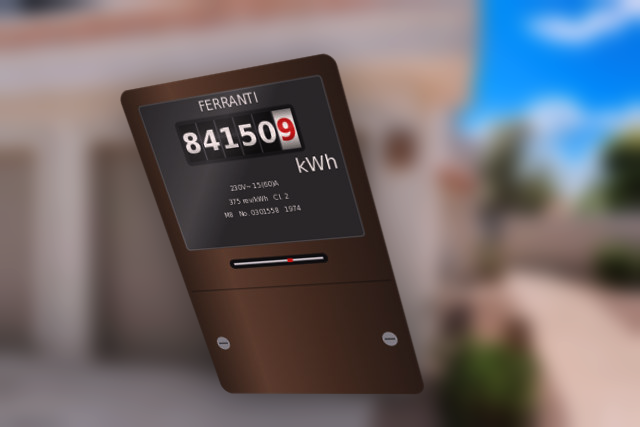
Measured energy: 84150.9 kWh
